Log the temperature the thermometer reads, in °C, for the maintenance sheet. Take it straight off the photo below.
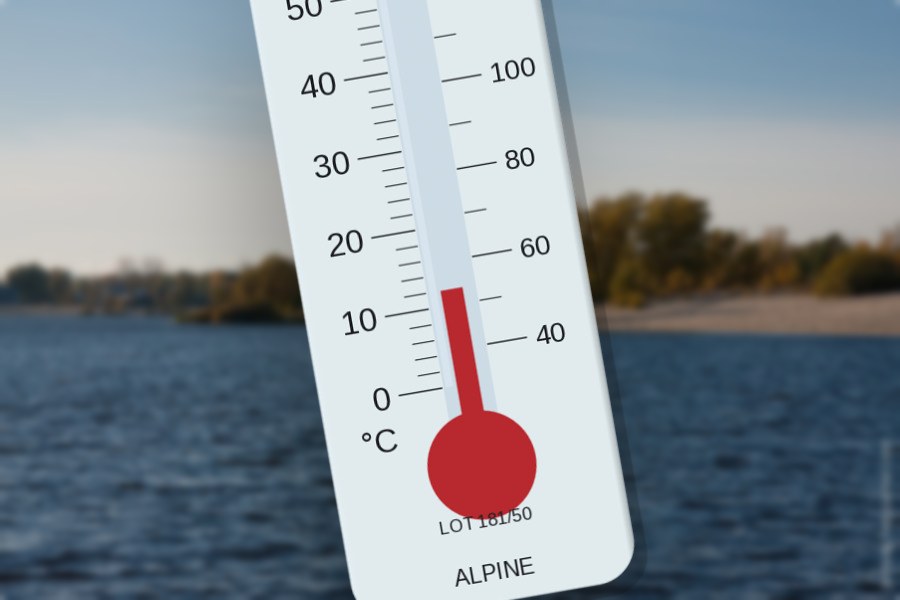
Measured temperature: 12 °C
